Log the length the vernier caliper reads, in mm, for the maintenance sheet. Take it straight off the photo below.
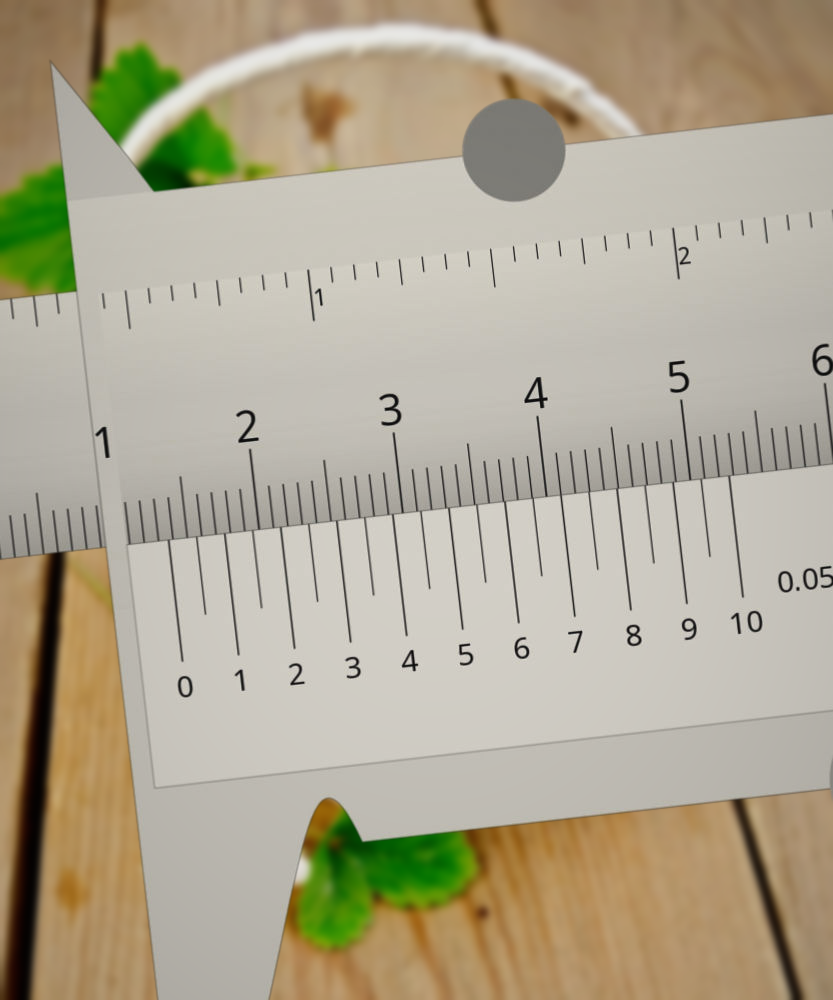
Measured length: 13.7 mm
